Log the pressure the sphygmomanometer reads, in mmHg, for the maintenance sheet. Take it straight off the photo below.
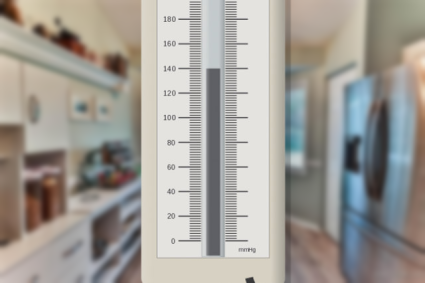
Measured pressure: 140 mmHg
